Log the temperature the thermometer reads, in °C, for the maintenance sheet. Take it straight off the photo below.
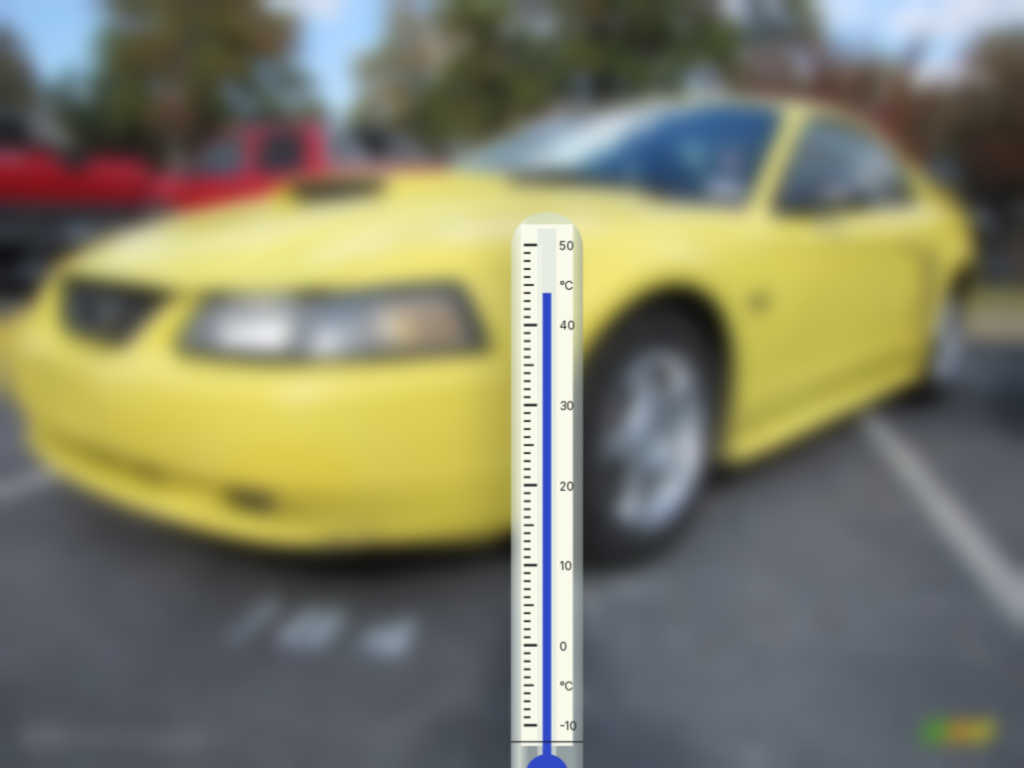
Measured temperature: 44 °C
